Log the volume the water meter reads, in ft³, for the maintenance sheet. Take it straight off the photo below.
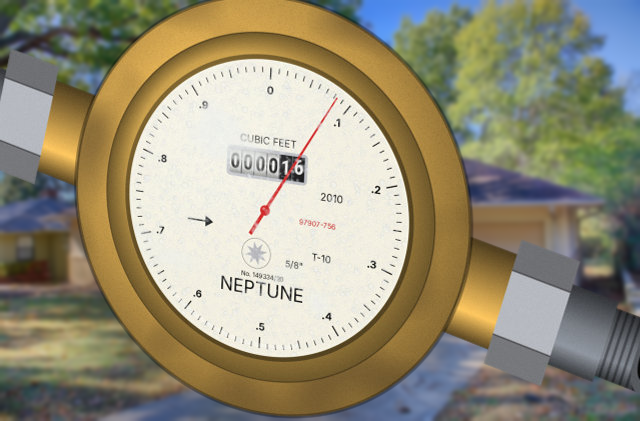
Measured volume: 16.08 ft³
